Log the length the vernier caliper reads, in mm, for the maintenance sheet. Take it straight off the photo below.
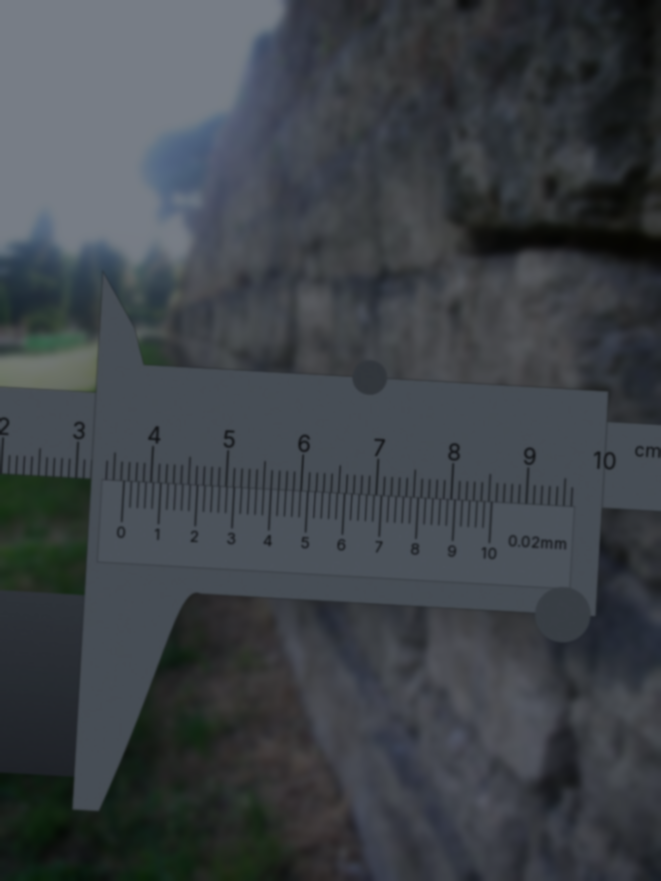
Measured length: 36.4 mm
